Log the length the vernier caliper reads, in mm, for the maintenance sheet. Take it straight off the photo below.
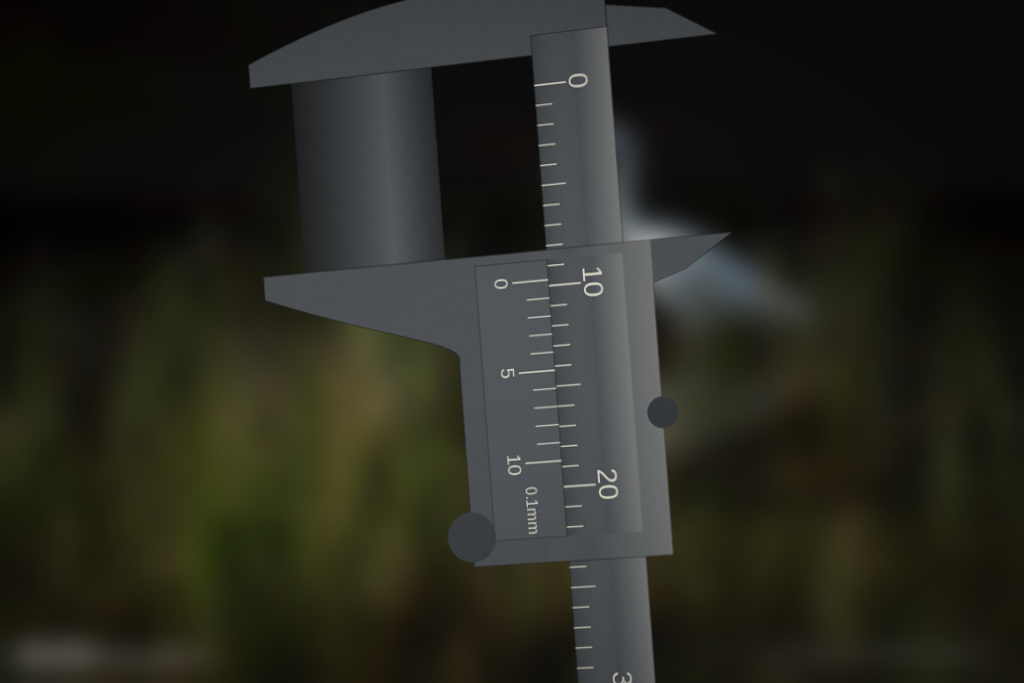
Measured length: 9.7 mm
